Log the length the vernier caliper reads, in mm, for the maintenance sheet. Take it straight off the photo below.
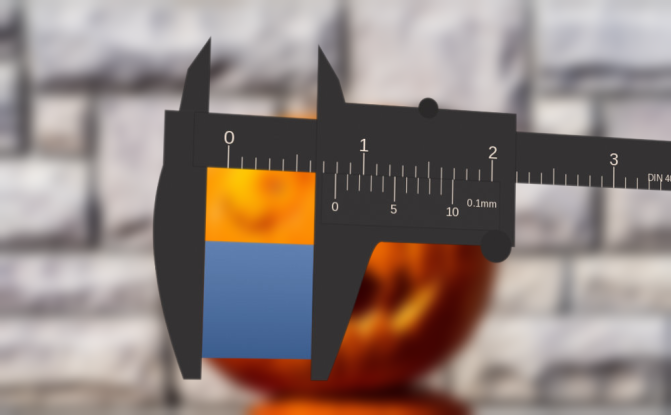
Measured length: 7.9 mm
